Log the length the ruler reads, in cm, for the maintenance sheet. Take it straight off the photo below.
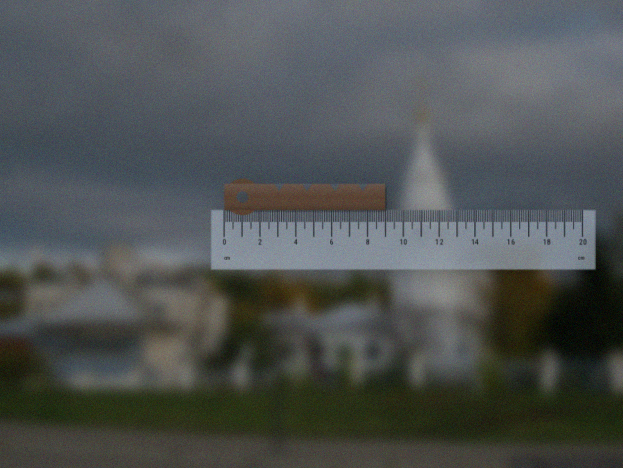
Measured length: 9 cm
